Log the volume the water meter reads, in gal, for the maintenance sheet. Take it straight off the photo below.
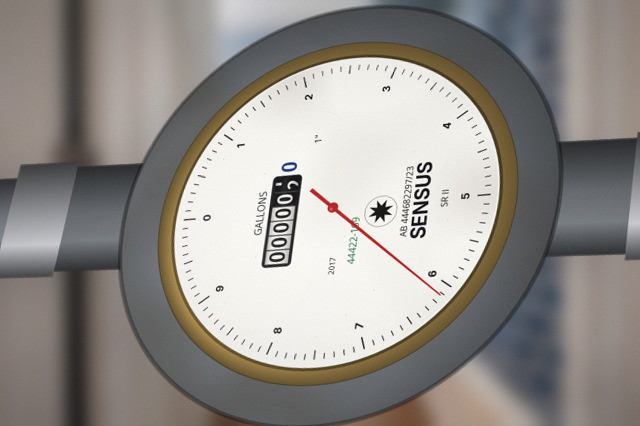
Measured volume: 16.1 gal
